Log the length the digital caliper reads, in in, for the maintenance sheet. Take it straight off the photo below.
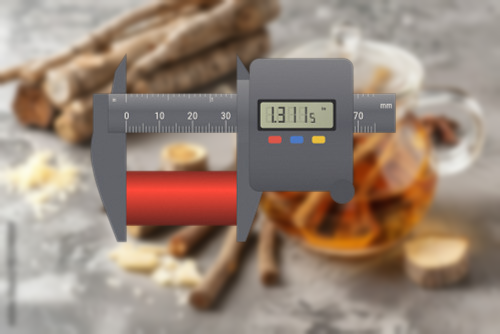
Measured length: 1.3115 in
